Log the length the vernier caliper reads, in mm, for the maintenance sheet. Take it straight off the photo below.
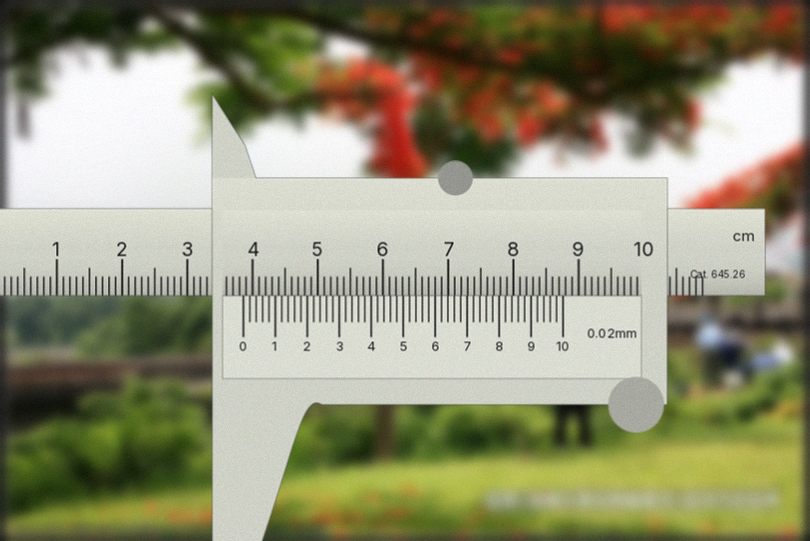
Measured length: 38.6 mm
